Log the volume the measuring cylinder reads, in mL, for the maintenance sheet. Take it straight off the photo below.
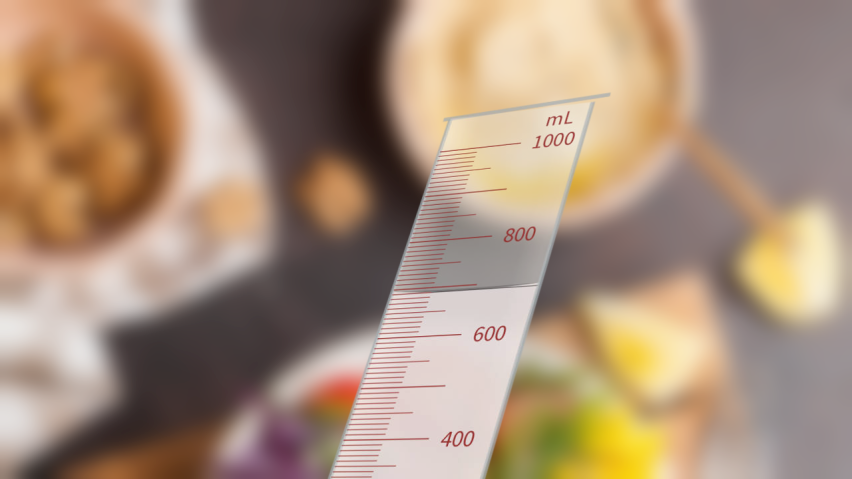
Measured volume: 690 mL
